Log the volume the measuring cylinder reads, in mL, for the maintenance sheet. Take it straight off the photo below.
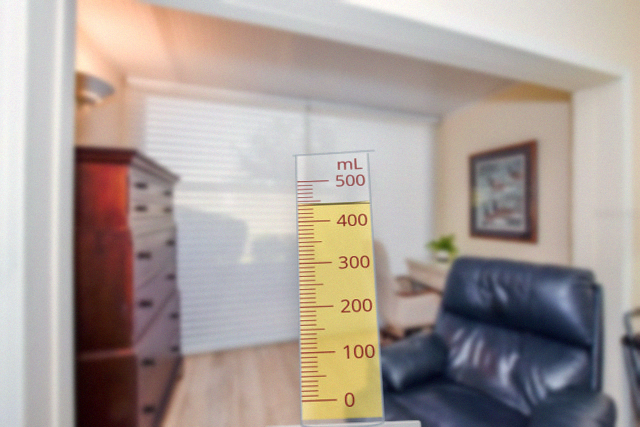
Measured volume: 440 mL
